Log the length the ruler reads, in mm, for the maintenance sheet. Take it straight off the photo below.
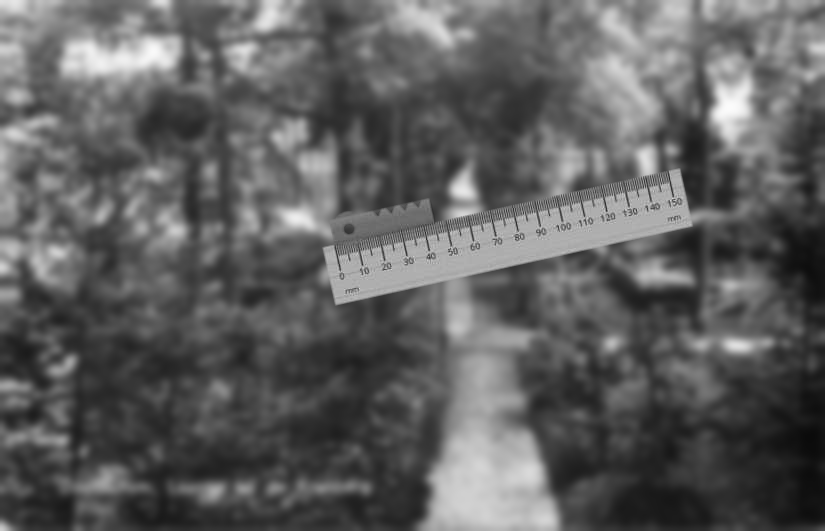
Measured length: 45 mm
